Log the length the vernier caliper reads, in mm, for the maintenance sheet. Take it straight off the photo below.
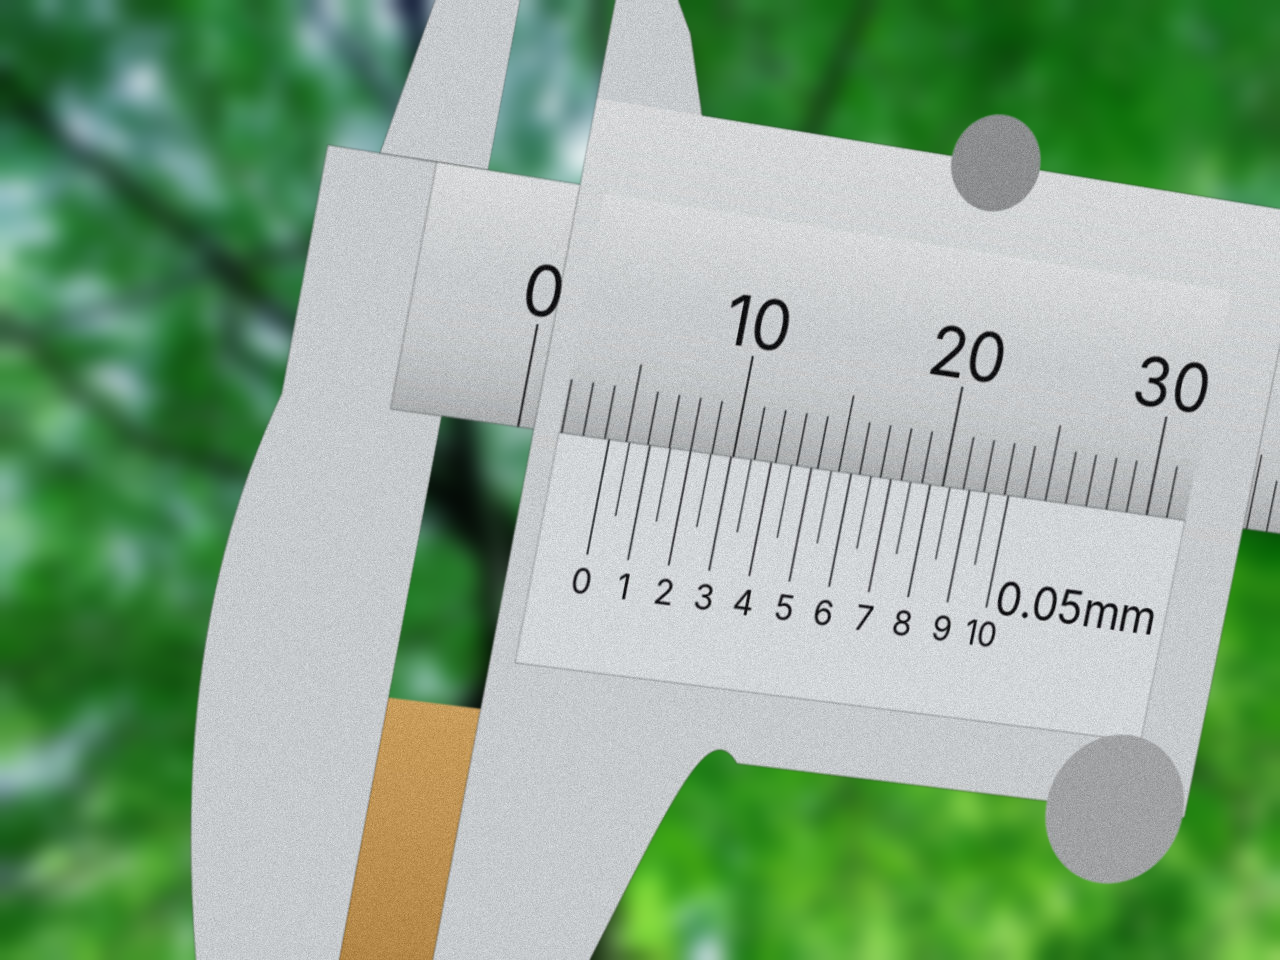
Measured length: 4.2 mm
